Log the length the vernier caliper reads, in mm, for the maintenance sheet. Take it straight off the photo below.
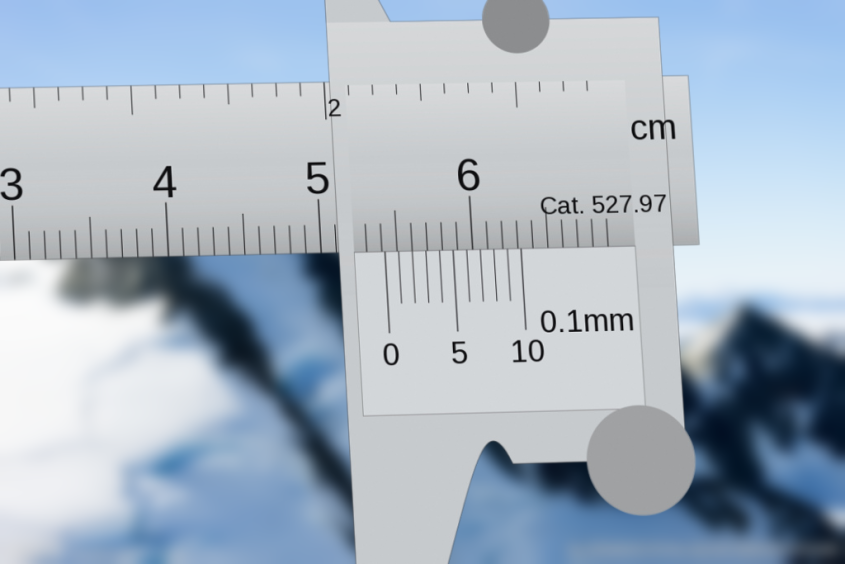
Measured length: 54.2 mm
